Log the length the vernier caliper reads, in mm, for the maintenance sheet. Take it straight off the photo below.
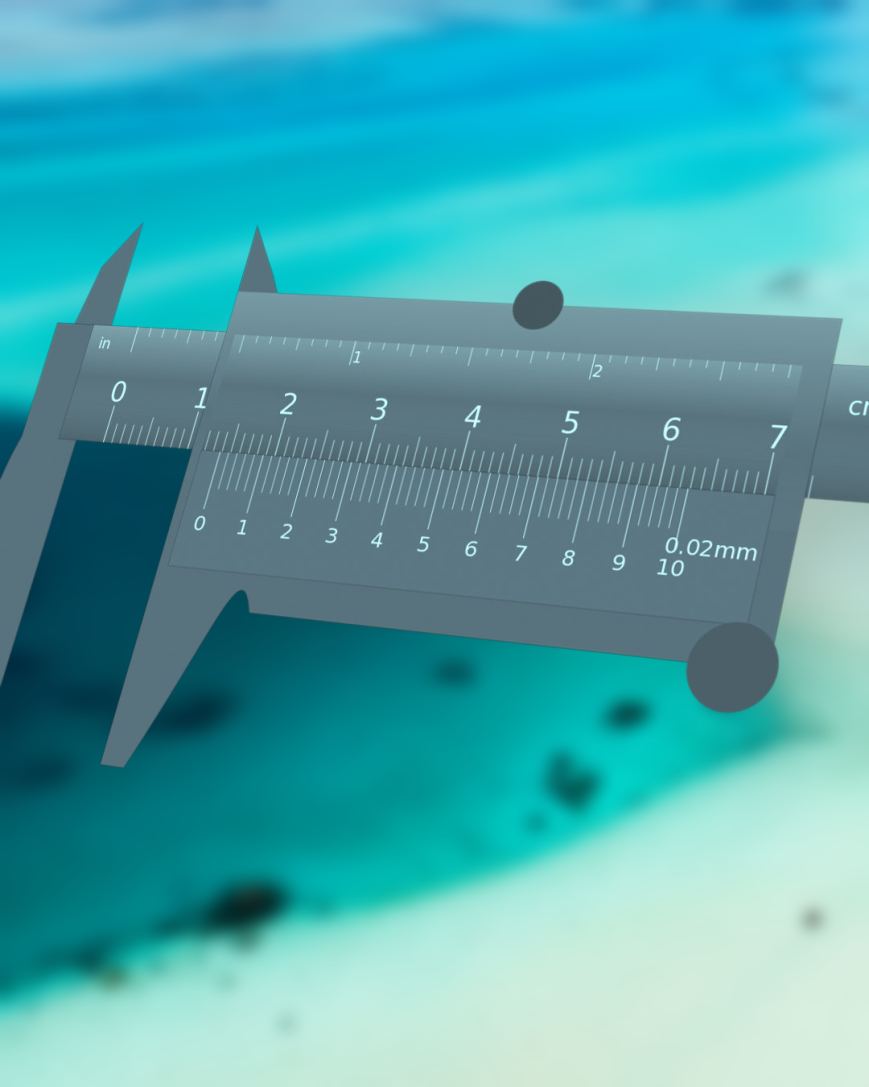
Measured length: 13.8 mm
